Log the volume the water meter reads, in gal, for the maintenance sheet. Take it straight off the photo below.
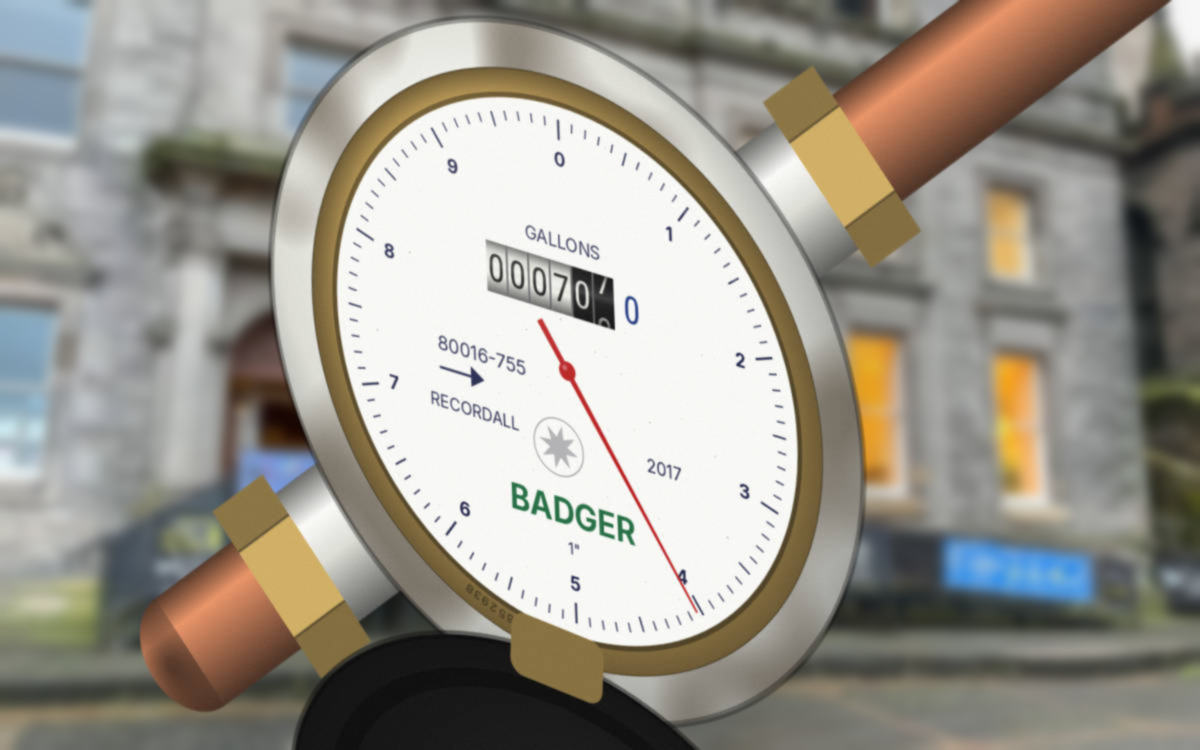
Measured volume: 7074.0 gal
